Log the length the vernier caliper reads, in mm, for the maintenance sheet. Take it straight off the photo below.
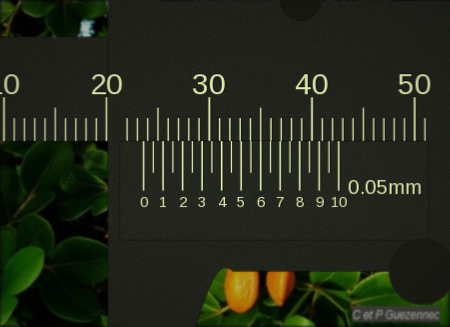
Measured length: 23.6 mm
